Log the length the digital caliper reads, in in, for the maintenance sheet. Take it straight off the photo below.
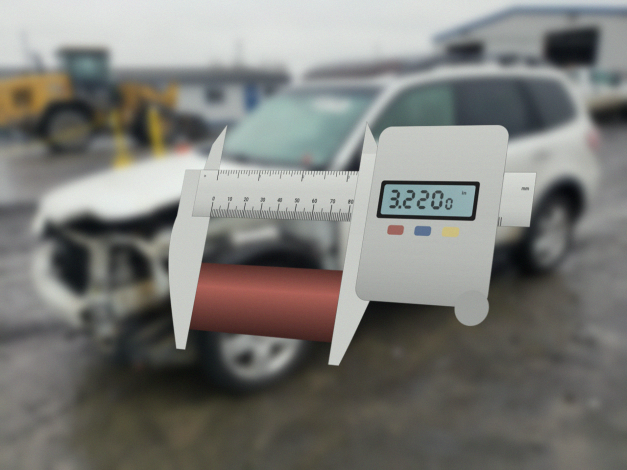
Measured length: 3.2200 in
